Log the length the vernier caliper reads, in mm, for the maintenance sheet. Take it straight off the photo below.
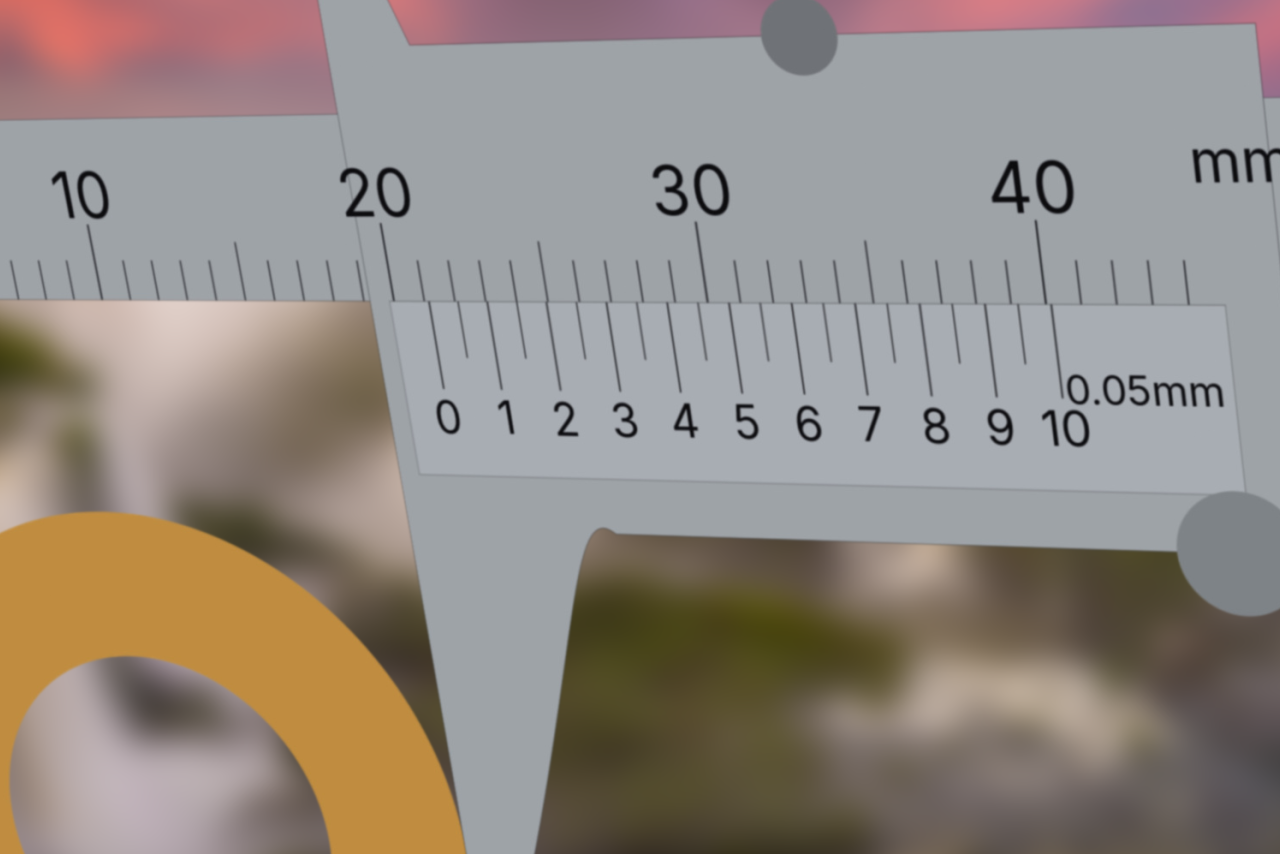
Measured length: 21.15 mm
